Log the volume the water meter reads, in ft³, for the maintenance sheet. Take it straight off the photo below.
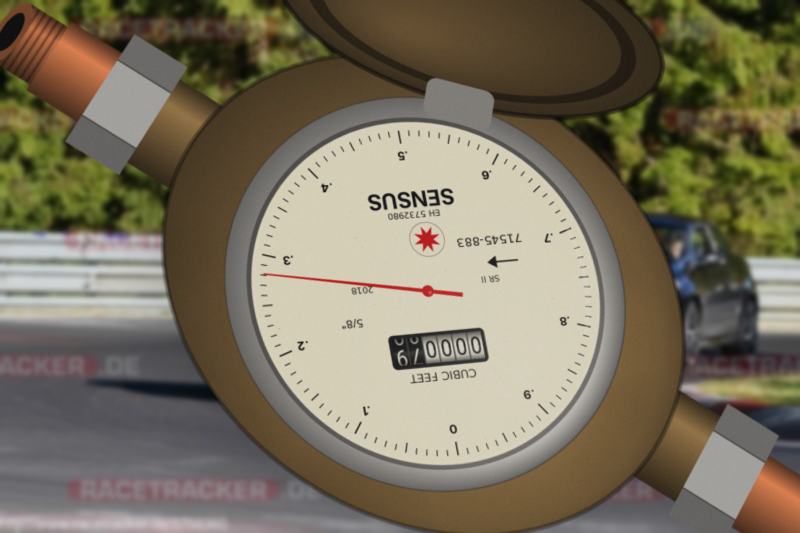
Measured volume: 79.28 ft³
